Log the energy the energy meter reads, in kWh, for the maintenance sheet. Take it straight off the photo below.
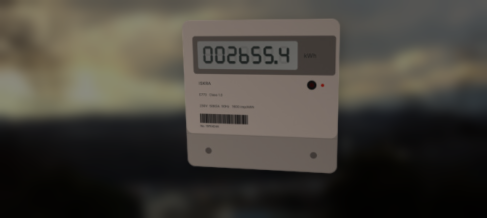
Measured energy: 2655.4 kWh
